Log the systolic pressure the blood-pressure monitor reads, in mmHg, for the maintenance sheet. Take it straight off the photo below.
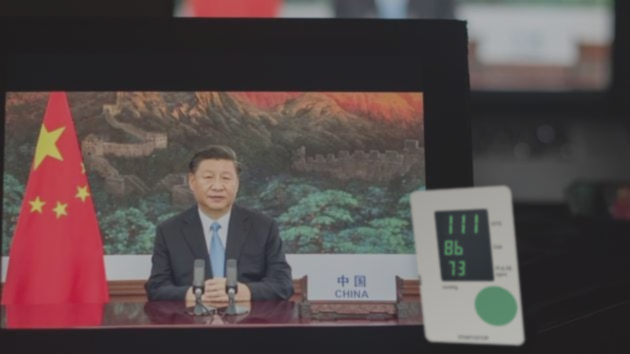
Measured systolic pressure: 111 mmHg
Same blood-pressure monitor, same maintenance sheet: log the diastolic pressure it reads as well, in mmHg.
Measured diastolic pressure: 86 mmHg
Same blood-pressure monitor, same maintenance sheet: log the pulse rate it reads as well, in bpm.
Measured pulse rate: 73 bpm
